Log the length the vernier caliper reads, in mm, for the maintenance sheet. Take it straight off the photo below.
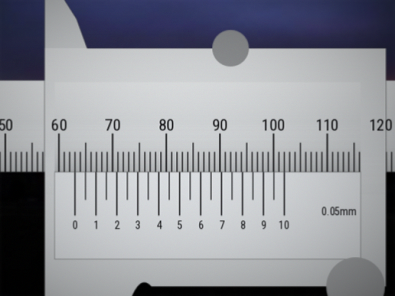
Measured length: 63.0 mm
